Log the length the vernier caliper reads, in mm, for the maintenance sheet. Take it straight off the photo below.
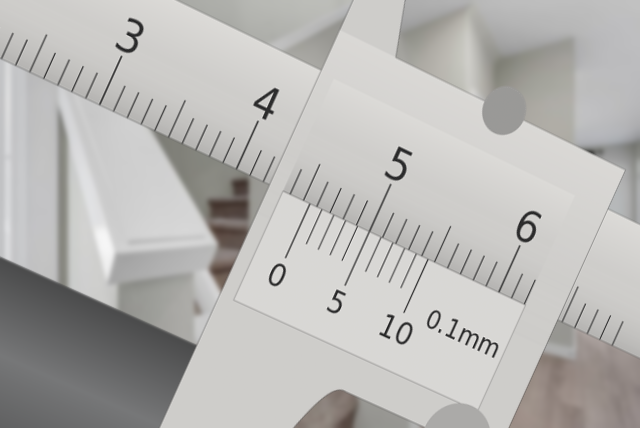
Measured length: 45.5 mm
